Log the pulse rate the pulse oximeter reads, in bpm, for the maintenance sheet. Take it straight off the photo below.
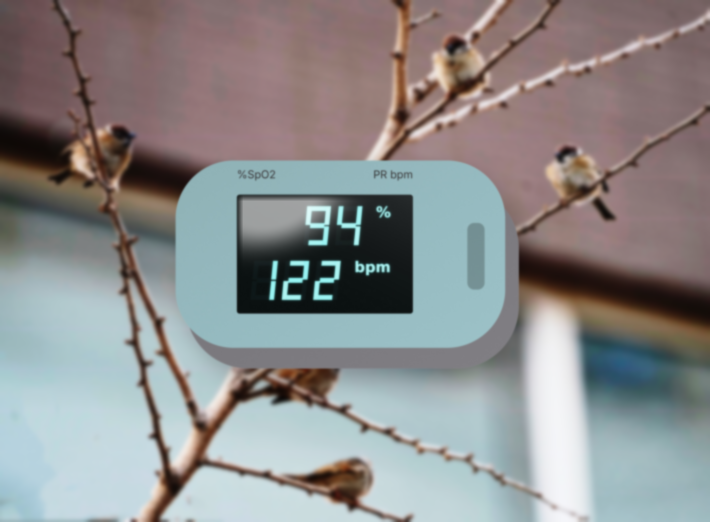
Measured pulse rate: 122 bpm
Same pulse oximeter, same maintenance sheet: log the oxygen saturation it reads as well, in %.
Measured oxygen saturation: 94 %
